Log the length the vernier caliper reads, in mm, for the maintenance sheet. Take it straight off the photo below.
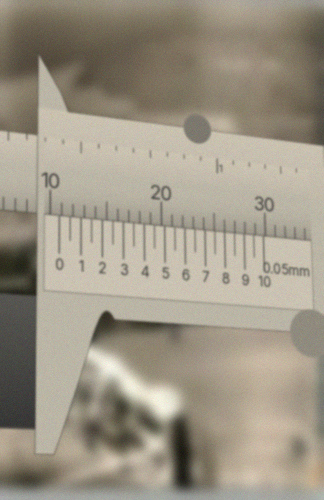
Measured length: 10.8 mm
